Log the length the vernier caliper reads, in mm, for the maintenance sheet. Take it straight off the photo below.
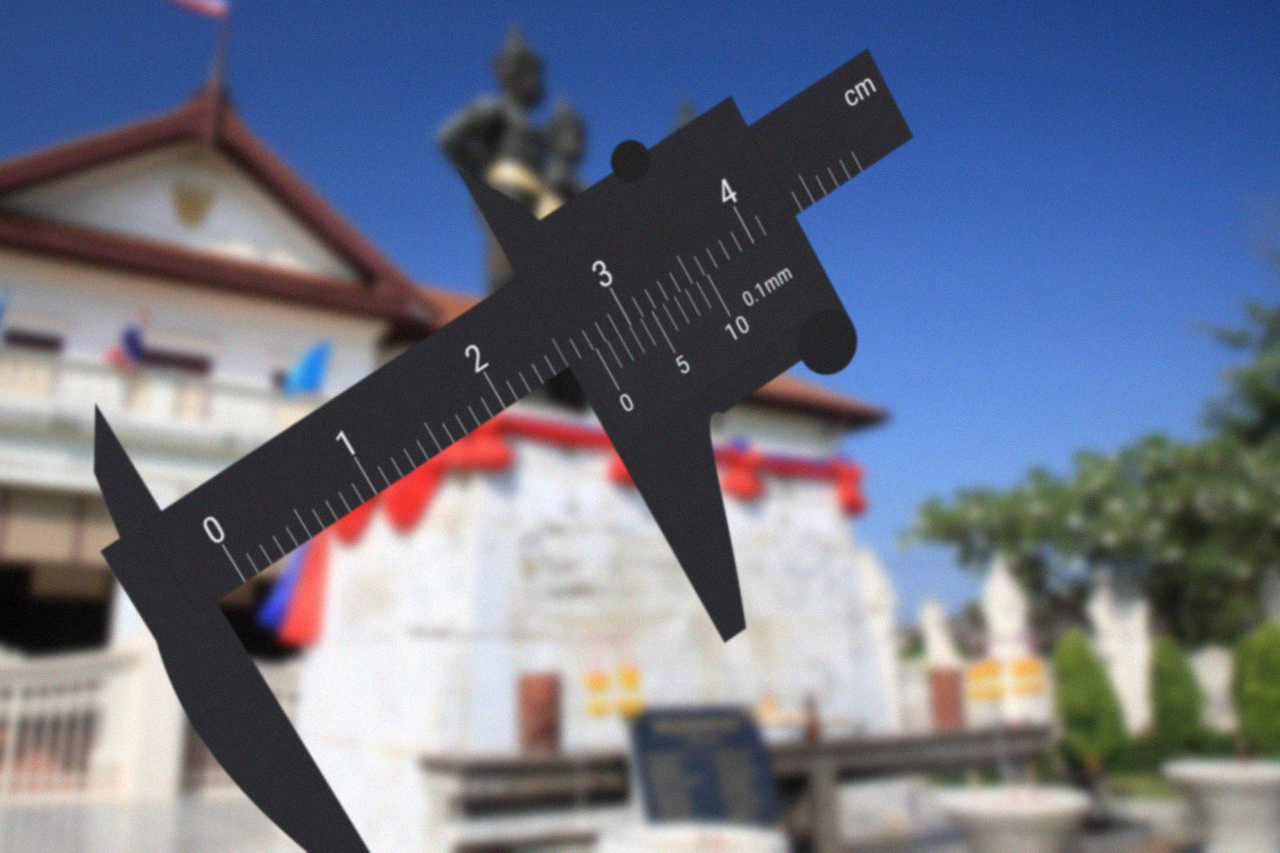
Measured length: 27.2 mm
